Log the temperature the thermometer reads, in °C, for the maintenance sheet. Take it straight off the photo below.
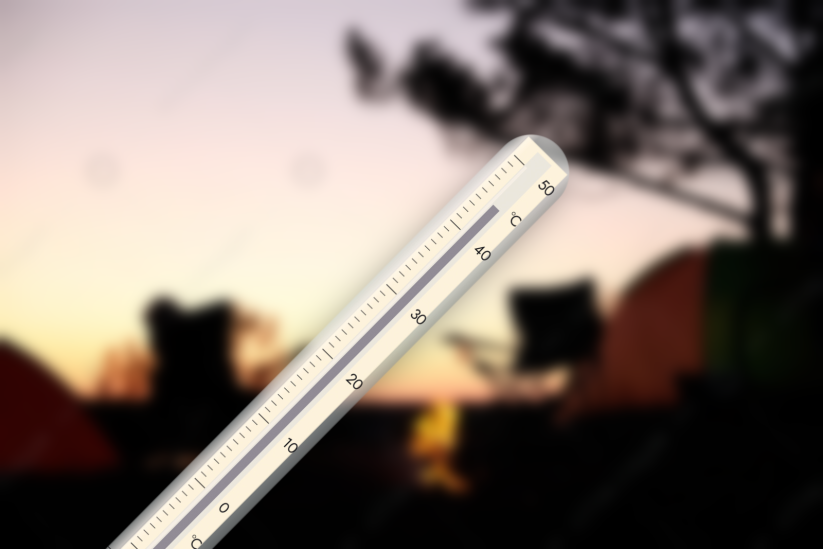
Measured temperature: 44.5 °C
